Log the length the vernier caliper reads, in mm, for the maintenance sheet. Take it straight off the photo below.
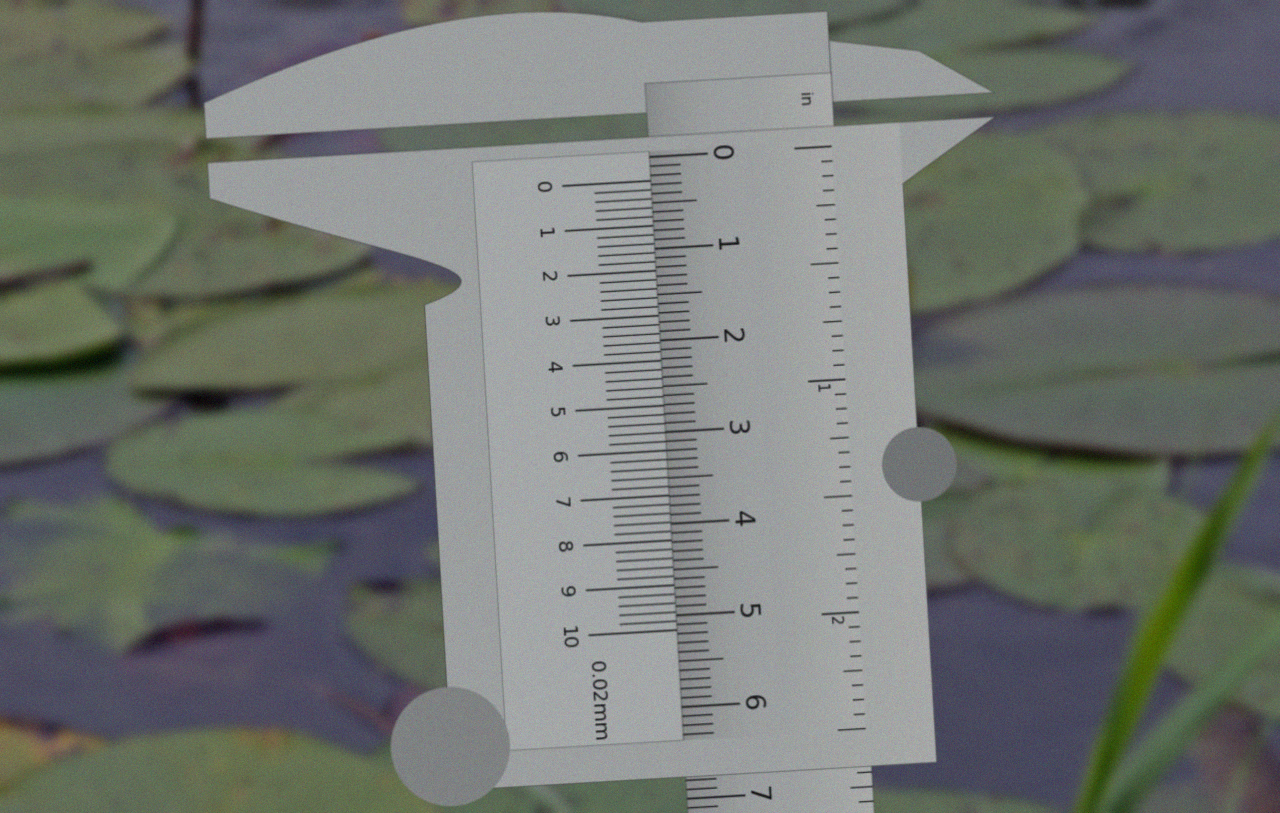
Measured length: 2.6 mm
